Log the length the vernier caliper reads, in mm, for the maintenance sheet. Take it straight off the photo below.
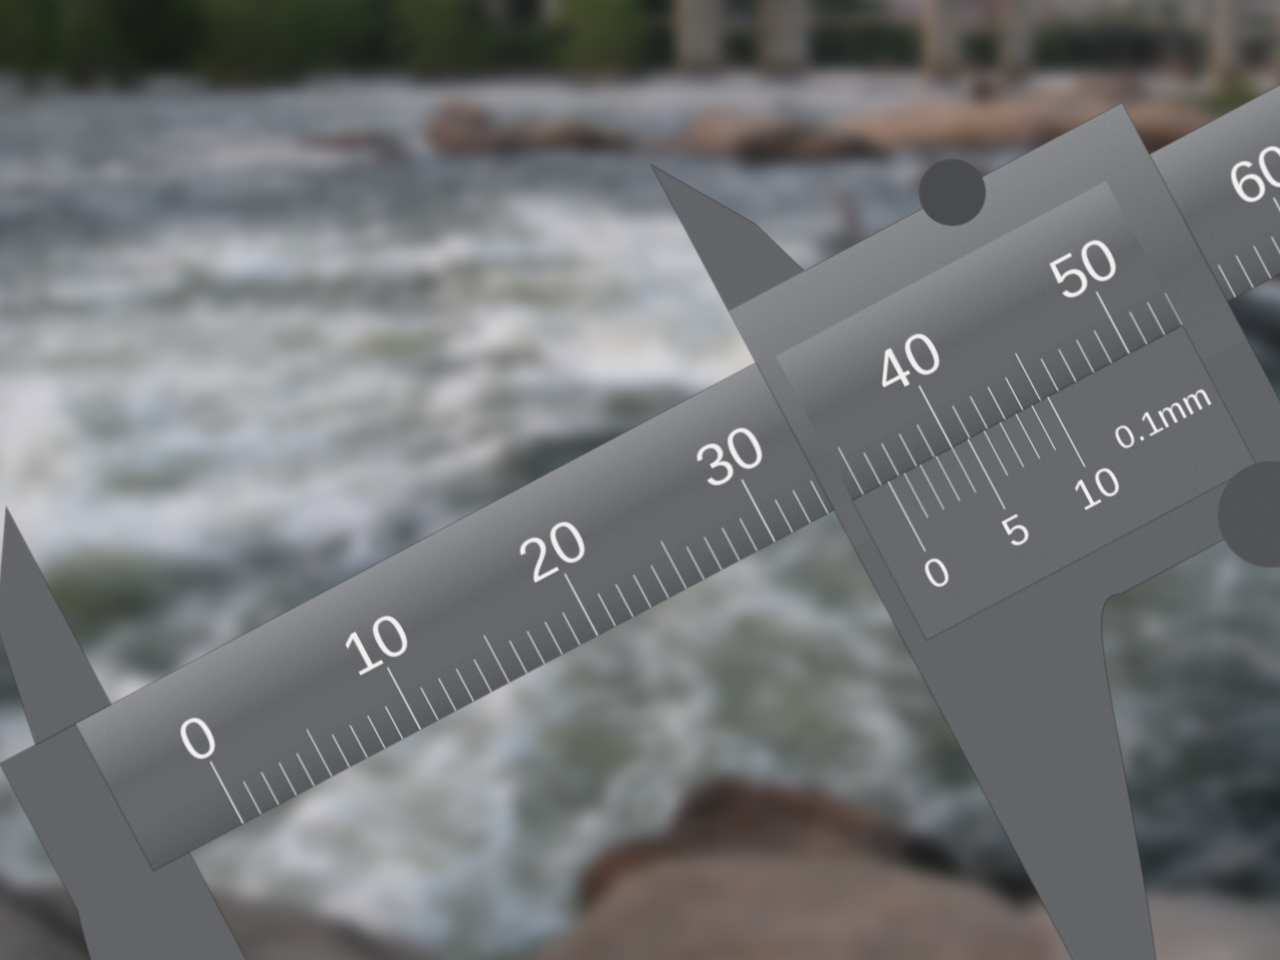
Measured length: 36.4 mm
